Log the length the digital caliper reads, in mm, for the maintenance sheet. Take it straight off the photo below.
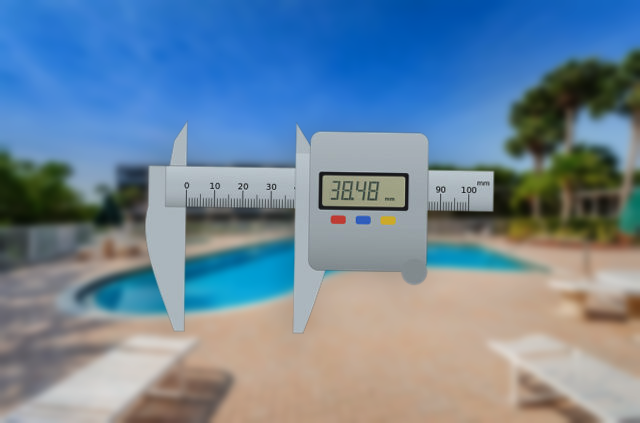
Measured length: 38.48 mm
